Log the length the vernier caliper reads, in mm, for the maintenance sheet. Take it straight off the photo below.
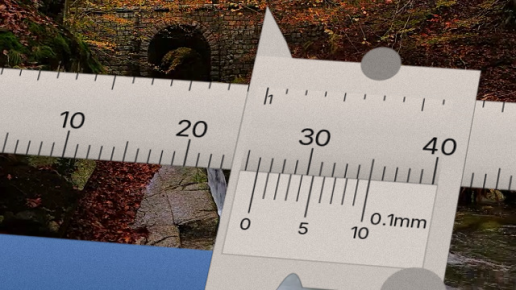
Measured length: 26.0 mm
